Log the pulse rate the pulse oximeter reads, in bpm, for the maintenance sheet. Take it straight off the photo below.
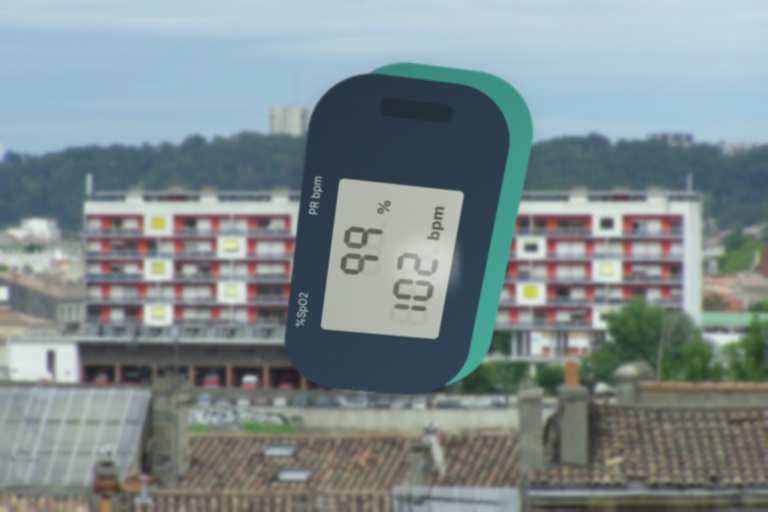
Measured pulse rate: 102 bpm
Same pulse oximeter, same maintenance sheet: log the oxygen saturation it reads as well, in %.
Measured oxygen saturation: 99 %
